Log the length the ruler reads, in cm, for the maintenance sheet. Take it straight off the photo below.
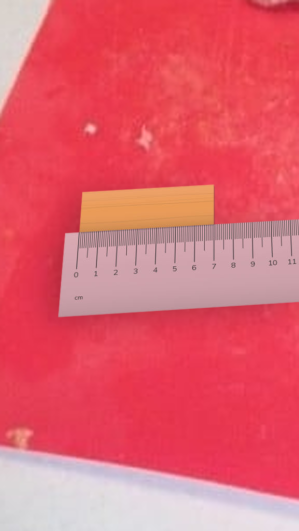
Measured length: 7 cm
